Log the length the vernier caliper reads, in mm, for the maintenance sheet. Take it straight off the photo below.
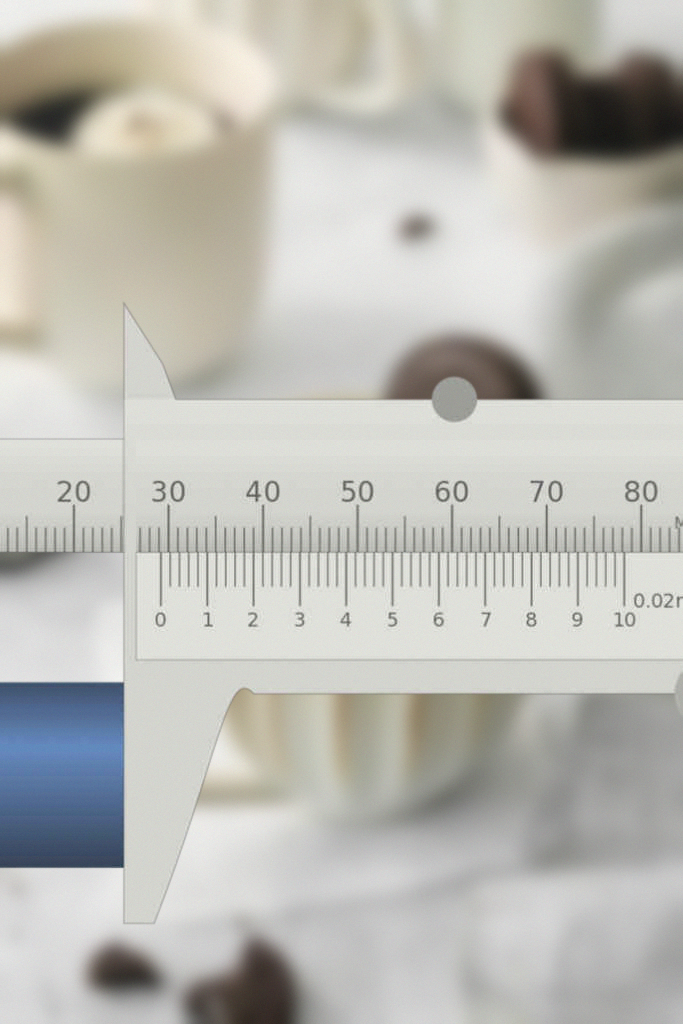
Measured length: 29.2 mm
